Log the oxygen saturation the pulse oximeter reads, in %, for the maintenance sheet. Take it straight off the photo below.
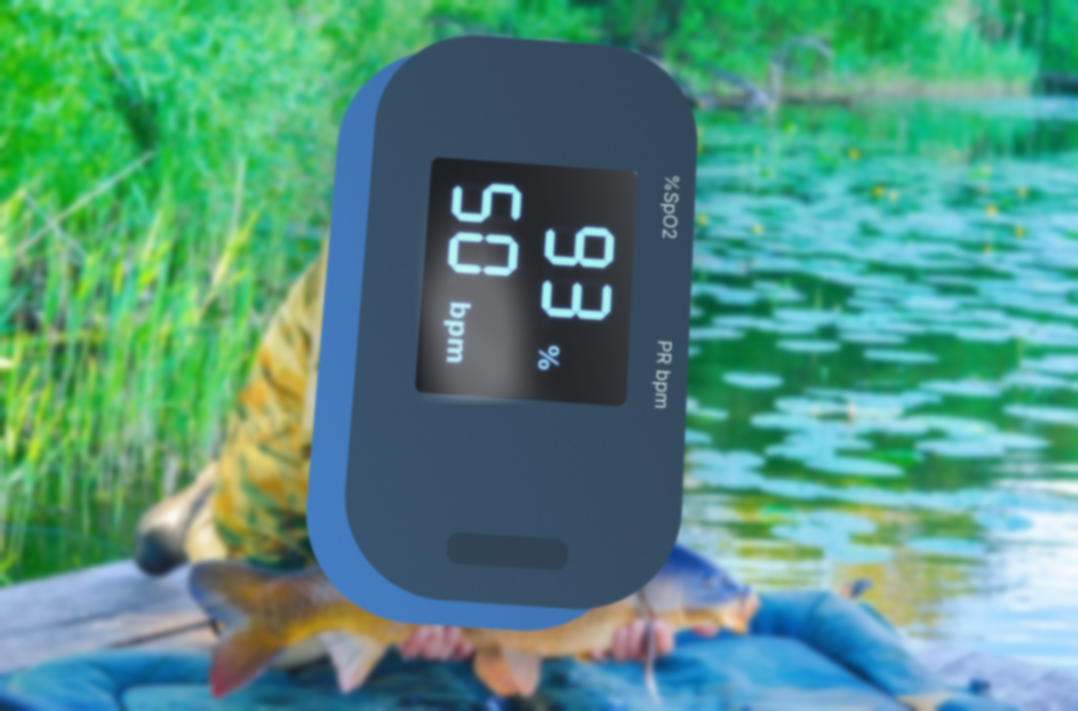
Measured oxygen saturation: 93 %
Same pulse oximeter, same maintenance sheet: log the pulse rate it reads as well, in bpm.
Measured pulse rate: 50 bpm
